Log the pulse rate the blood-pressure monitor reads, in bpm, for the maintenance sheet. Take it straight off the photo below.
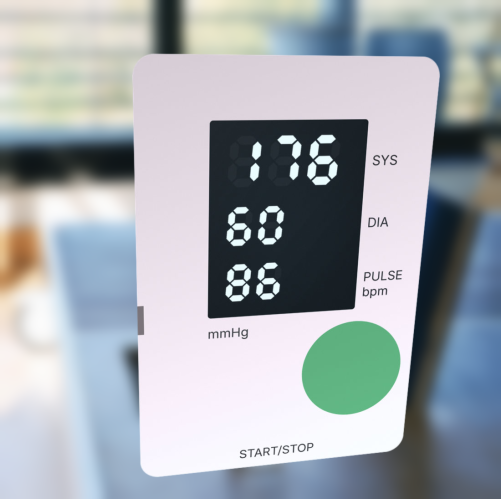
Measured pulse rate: 86 bpm
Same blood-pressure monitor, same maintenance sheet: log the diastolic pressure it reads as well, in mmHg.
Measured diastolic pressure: 60 mmHg
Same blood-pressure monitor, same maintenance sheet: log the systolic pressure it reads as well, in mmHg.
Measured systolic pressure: 176 mmHg
